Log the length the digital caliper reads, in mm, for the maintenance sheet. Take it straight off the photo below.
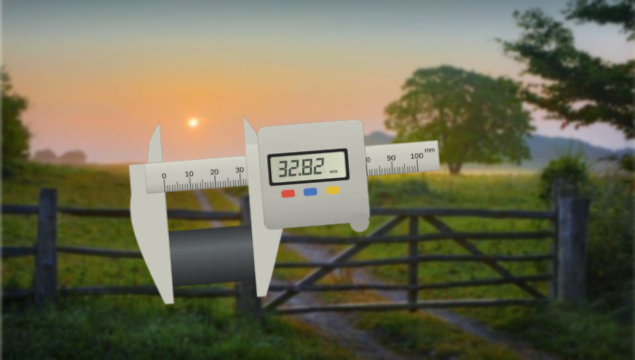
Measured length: 32.82 mm
